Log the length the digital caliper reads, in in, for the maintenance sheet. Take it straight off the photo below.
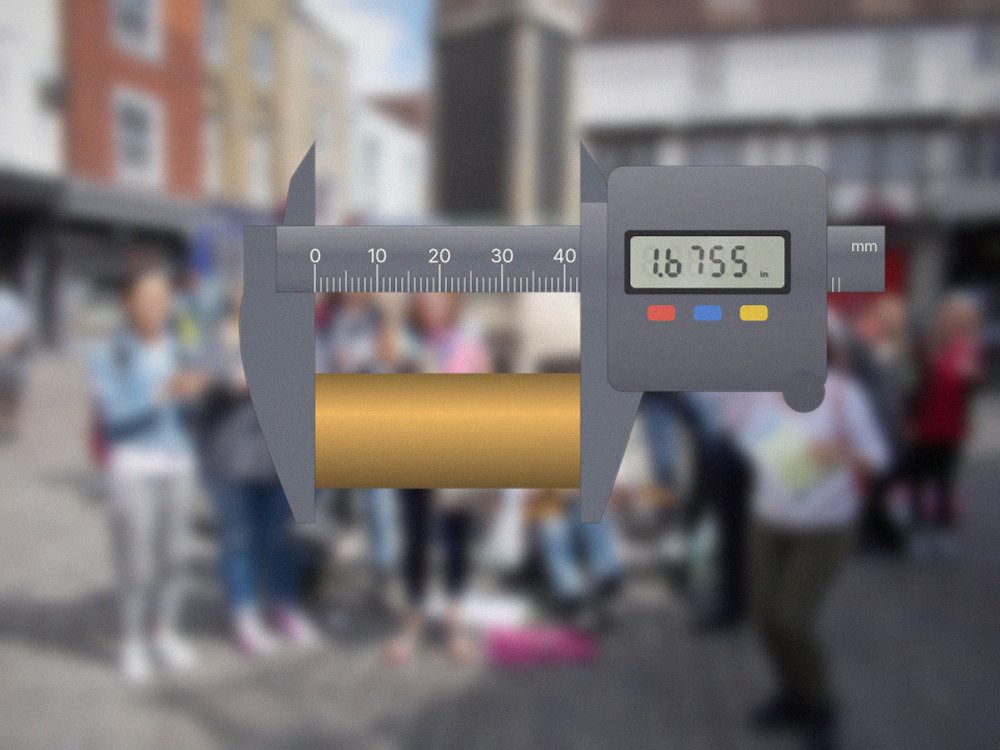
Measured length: 1.6755 in
